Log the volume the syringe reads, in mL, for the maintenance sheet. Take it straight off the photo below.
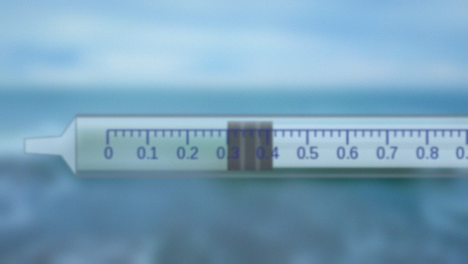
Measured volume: 0.3 mL
